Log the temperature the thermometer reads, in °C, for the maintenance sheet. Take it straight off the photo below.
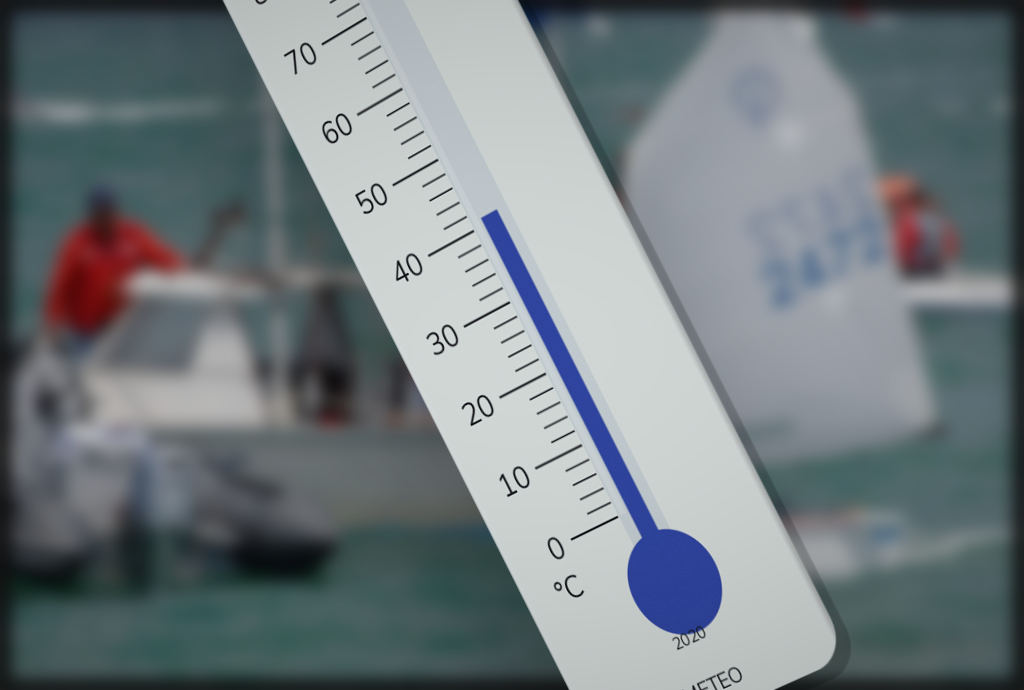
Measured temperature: 41 °C
